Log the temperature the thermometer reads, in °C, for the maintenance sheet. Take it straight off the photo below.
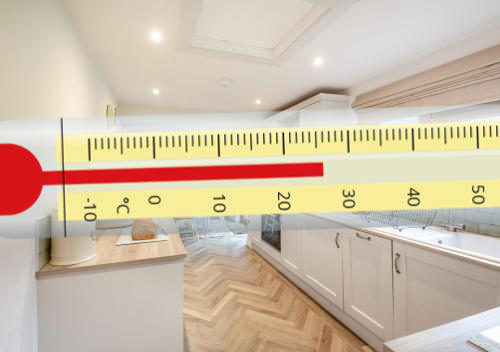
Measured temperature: 26 °C
